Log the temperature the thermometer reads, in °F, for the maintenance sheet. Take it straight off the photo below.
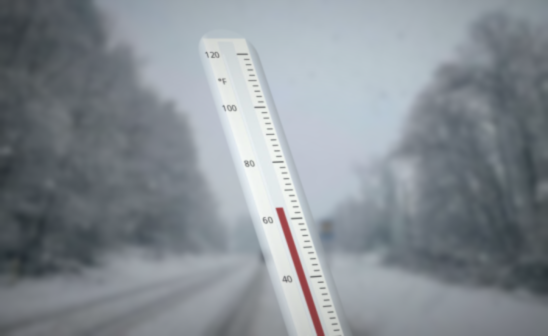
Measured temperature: 64 °F
